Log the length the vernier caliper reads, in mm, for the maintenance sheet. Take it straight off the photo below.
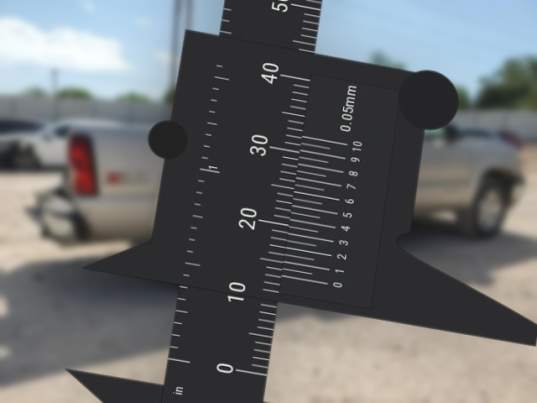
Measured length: 13.2 mm
